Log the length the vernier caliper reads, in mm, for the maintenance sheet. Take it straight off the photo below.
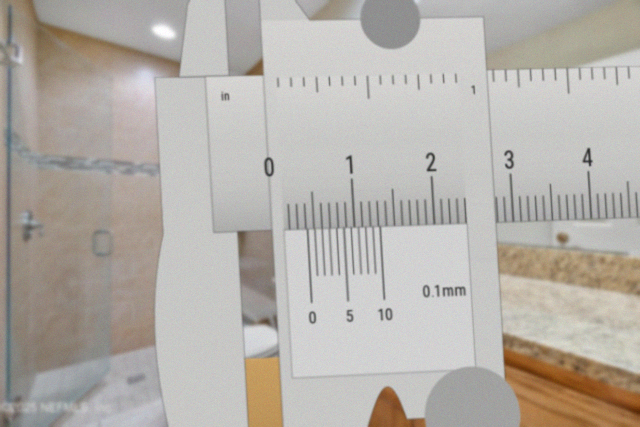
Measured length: 4.2 mm
